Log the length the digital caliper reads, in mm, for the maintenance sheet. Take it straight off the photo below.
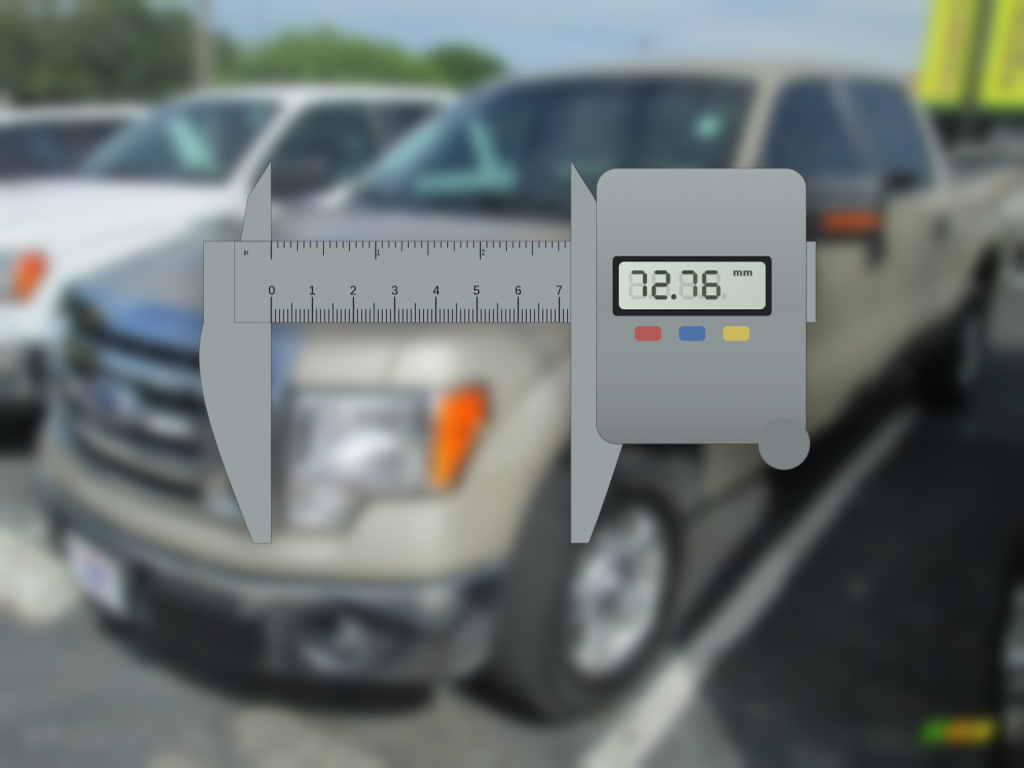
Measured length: 72.76 mm
